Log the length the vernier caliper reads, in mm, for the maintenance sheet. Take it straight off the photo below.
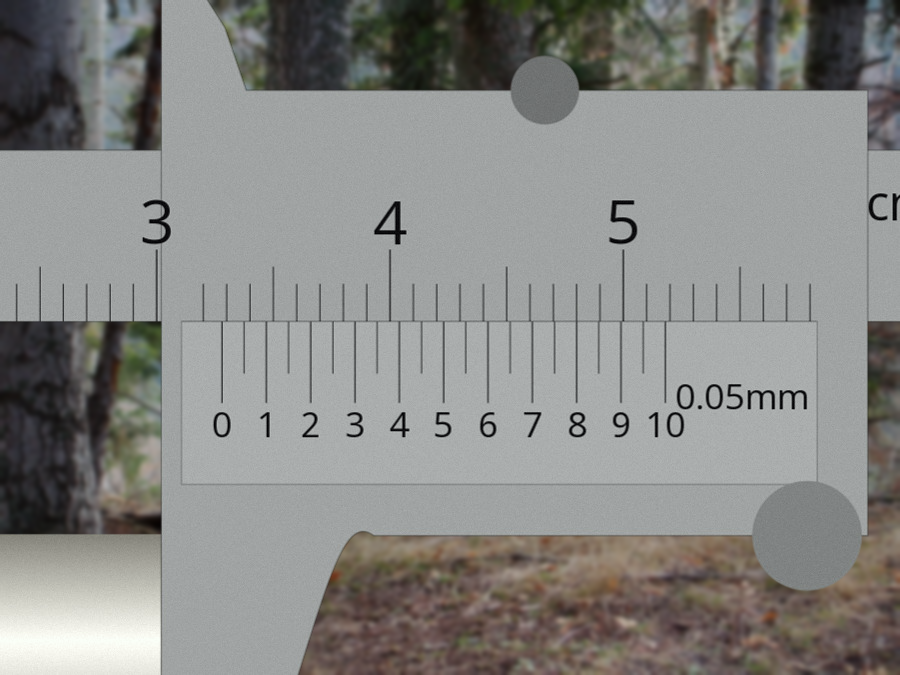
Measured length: 32.80 mm
